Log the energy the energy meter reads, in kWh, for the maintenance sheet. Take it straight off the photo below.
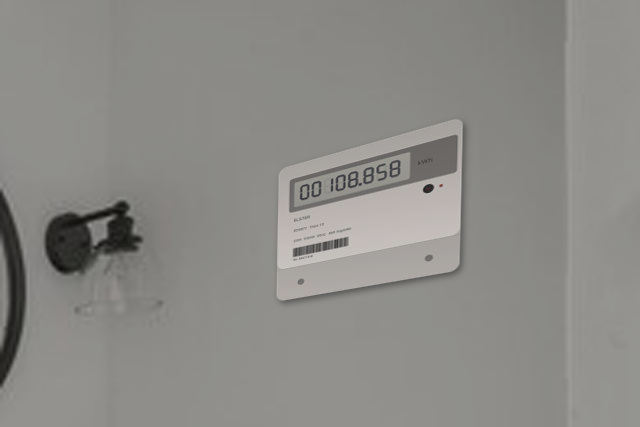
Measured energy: 108.858 kWh
